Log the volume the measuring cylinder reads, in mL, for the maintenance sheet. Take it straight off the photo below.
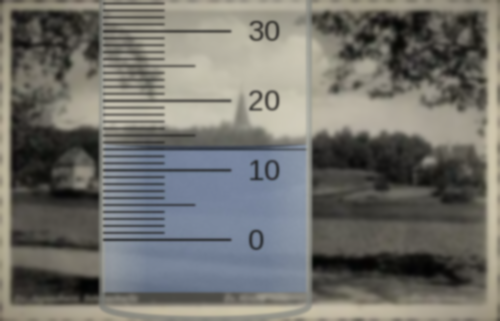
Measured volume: 13 mL
